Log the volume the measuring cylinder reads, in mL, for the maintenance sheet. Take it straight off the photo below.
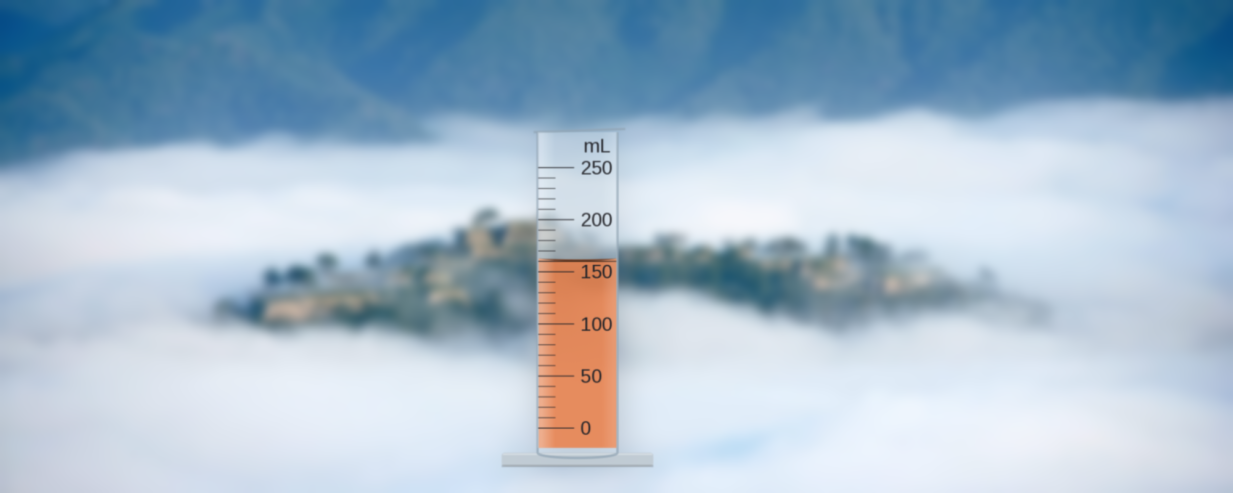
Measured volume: 160 mL
